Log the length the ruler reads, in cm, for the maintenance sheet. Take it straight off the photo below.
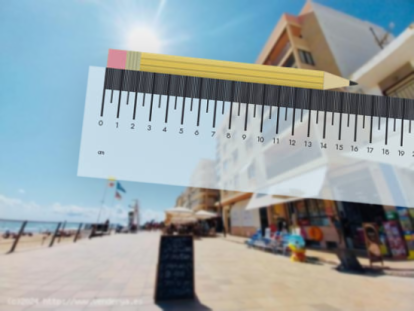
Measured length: 16 cm
